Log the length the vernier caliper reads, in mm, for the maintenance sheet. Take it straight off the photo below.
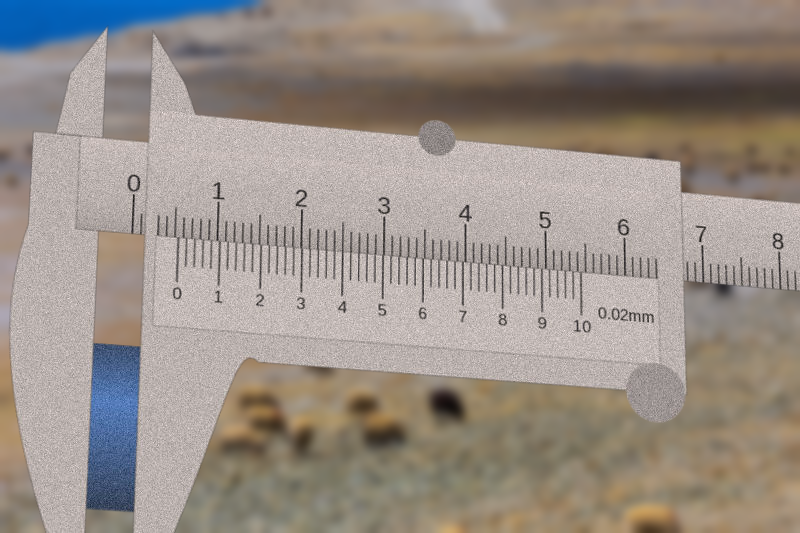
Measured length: 5.4 mm
